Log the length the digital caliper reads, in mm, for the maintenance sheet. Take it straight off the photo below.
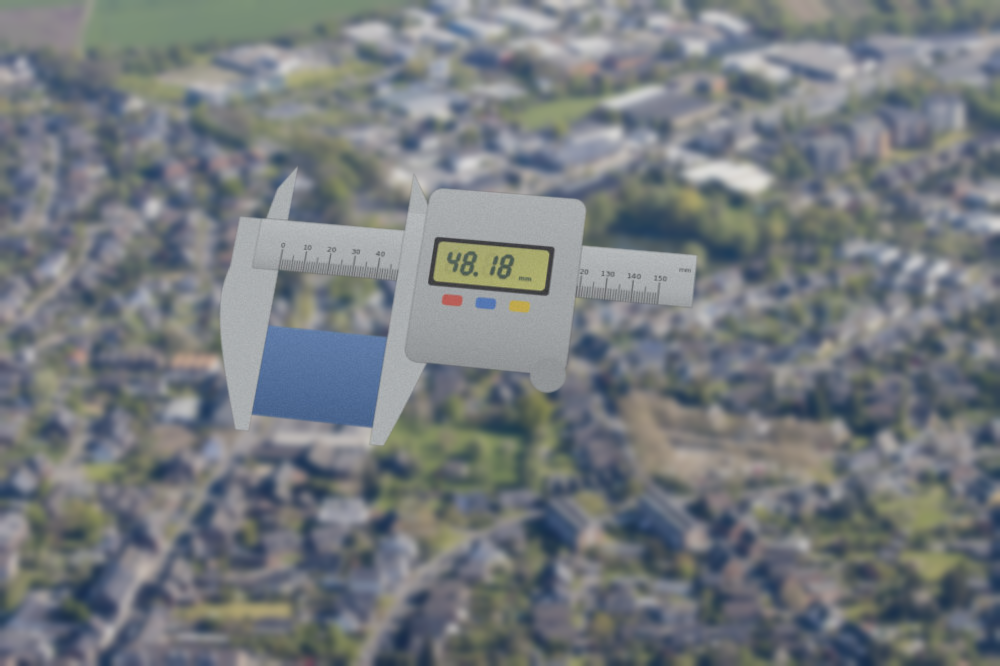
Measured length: 48.18 mm
